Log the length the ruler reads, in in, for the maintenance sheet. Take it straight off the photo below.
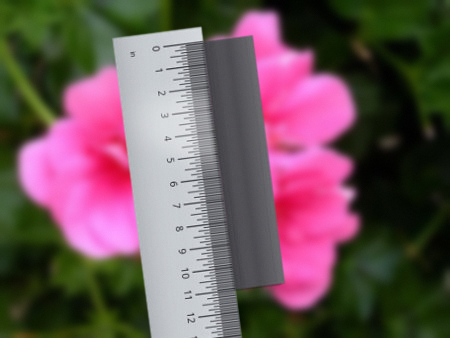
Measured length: 11 in
